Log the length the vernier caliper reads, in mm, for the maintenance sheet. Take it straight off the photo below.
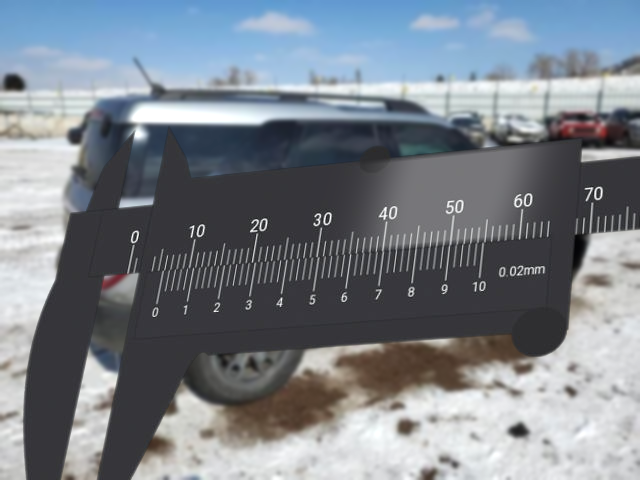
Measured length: 5.8 mm
